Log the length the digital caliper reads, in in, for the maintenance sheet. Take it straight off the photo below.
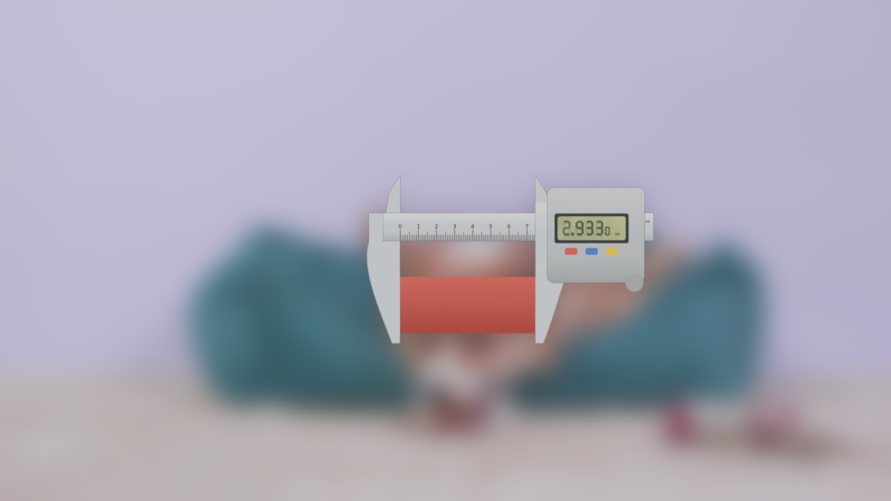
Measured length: 2.9330 in
